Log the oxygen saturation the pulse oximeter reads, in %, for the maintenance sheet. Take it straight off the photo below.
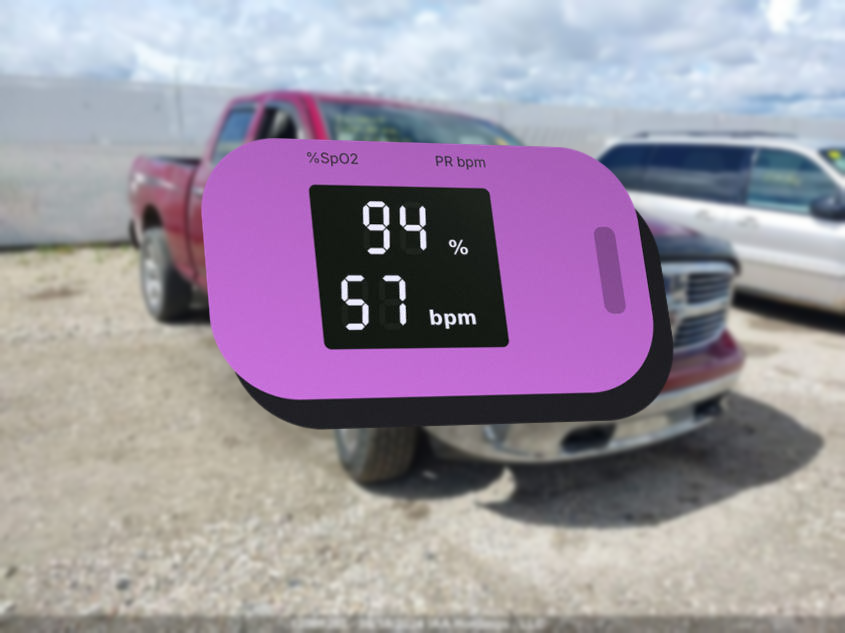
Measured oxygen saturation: 94 %
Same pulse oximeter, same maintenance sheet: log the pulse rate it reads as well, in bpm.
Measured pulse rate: 57 bpm
